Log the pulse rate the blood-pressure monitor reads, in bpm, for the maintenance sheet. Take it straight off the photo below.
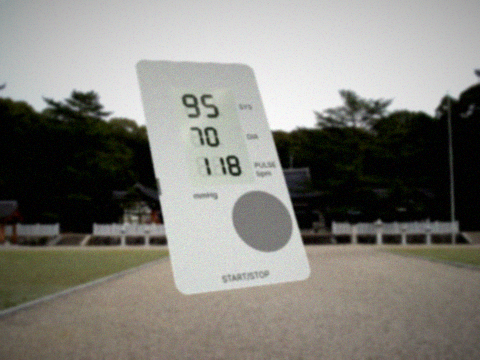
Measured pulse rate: 118 bpm
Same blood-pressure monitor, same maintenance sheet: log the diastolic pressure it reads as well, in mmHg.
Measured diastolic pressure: 70 mmHg
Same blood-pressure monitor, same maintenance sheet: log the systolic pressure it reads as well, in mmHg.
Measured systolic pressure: 95 mmHg
